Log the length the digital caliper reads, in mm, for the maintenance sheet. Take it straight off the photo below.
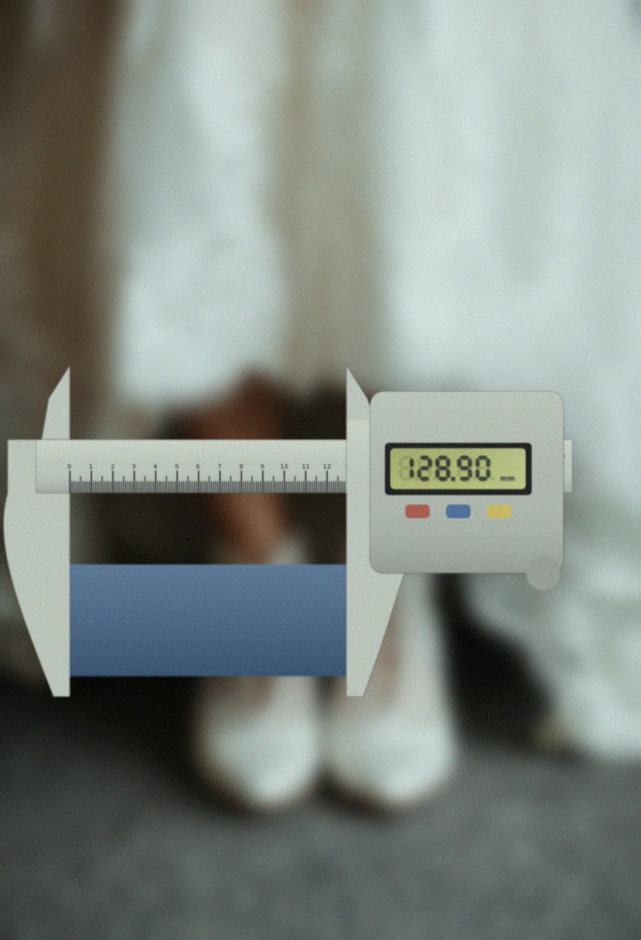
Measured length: 128.90 mm
